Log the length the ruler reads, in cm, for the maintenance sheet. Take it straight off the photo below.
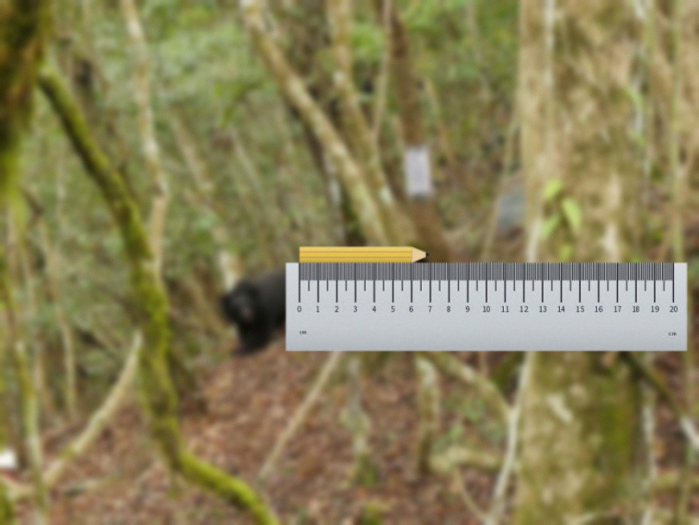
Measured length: 7 cm
